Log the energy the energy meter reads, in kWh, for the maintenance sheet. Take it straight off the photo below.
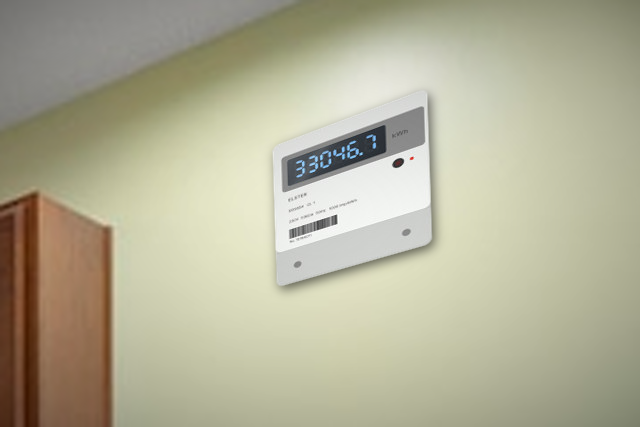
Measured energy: 33046.7 kWh
